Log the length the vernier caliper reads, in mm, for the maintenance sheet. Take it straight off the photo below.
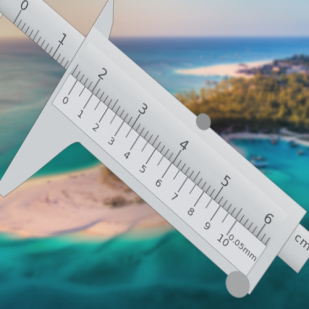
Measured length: 16.4 mm
